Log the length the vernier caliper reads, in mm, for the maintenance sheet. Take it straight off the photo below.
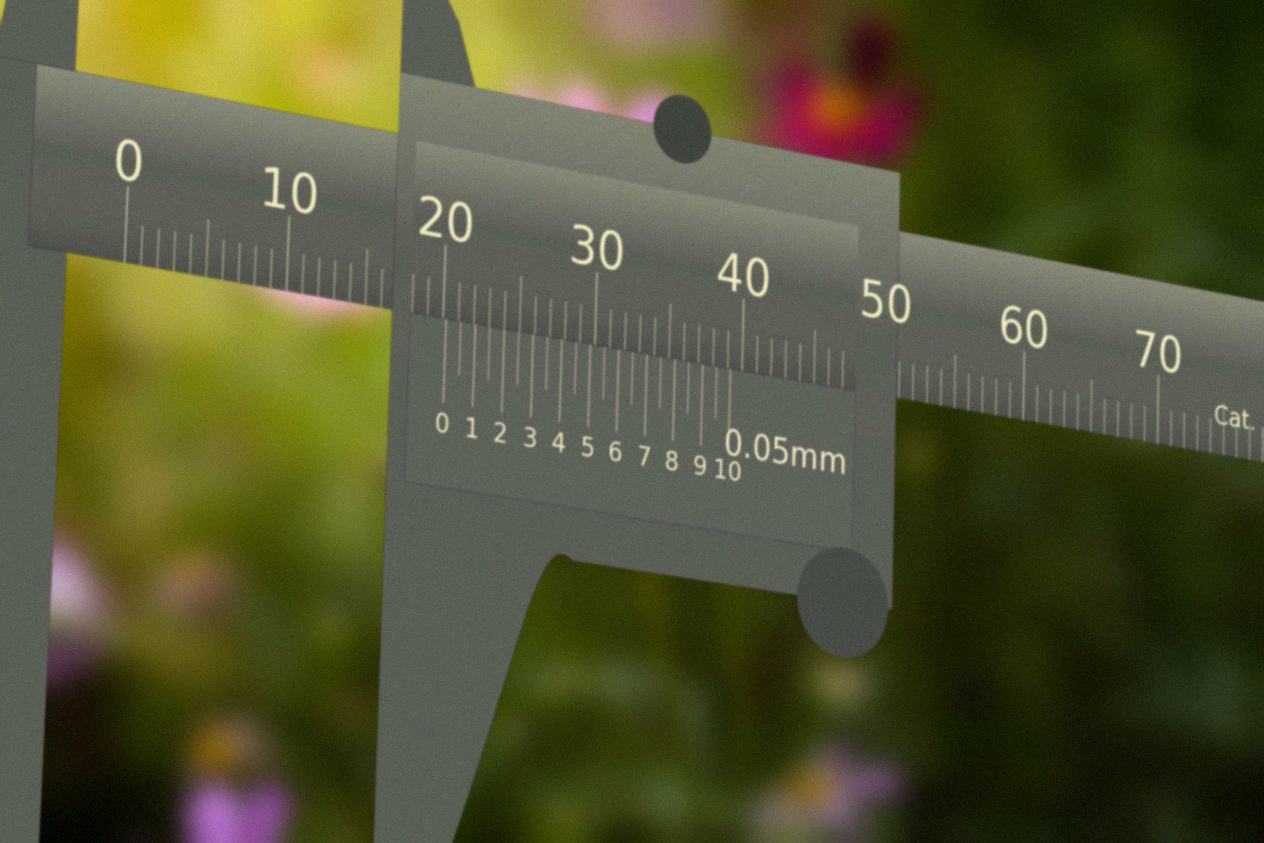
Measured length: 20.2 mm
